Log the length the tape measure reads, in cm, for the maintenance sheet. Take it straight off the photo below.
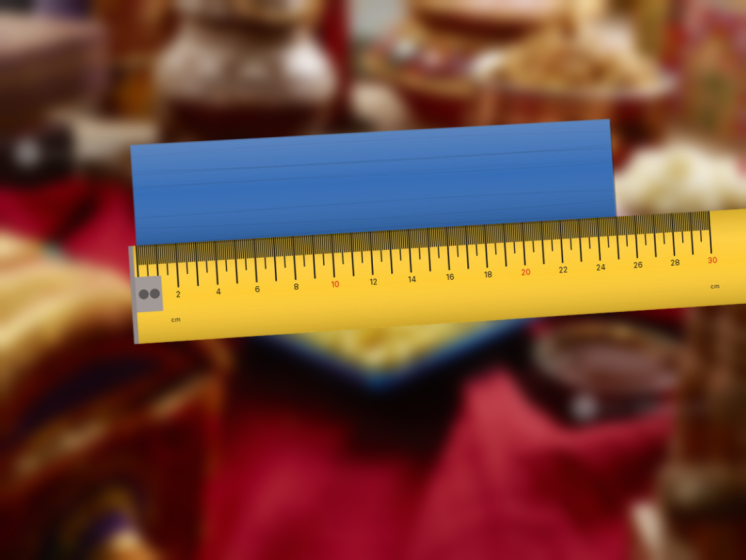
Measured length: 25 cm
